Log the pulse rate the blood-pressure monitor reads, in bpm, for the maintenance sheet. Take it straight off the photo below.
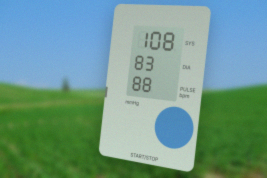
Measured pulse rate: 88 bpm
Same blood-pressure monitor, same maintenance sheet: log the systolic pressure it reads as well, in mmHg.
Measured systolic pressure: 108 mmHg
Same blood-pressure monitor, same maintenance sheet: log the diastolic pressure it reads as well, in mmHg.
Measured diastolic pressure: 83 mmHg
